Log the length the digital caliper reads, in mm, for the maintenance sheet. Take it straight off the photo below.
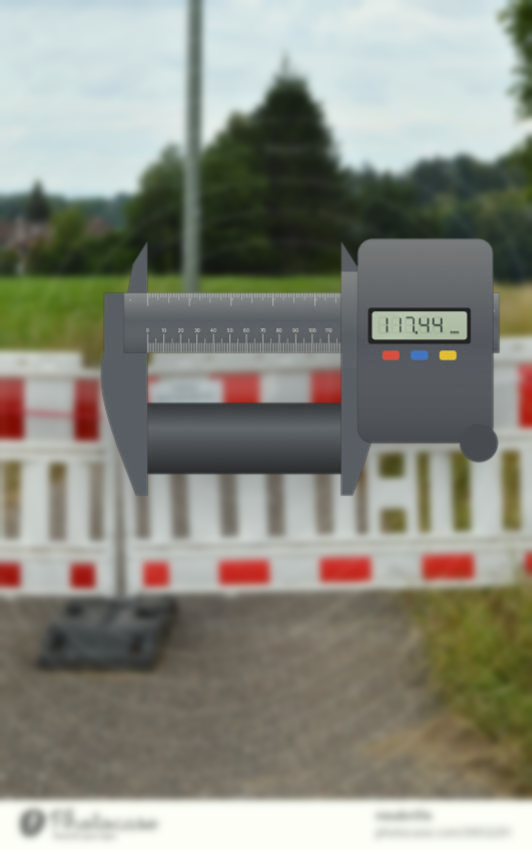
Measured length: 117.44 mm
